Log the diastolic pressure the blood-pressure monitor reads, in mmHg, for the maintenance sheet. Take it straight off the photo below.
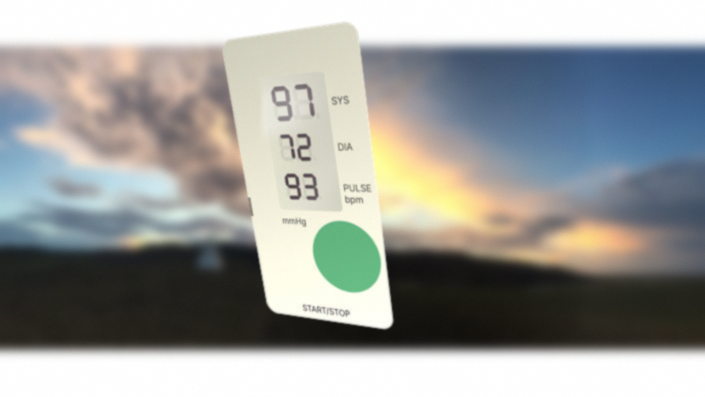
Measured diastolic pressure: 72 mmHg
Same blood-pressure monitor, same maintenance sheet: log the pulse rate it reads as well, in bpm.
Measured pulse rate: 93 bpm
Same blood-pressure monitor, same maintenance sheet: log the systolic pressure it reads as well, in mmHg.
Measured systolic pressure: 97 mmHg
